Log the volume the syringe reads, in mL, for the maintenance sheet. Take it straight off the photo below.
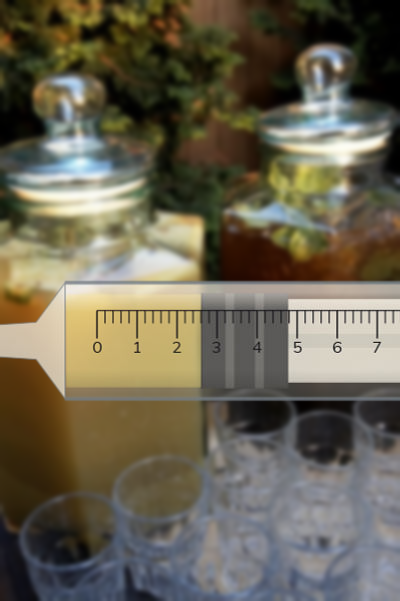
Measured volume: 2.6 mL
